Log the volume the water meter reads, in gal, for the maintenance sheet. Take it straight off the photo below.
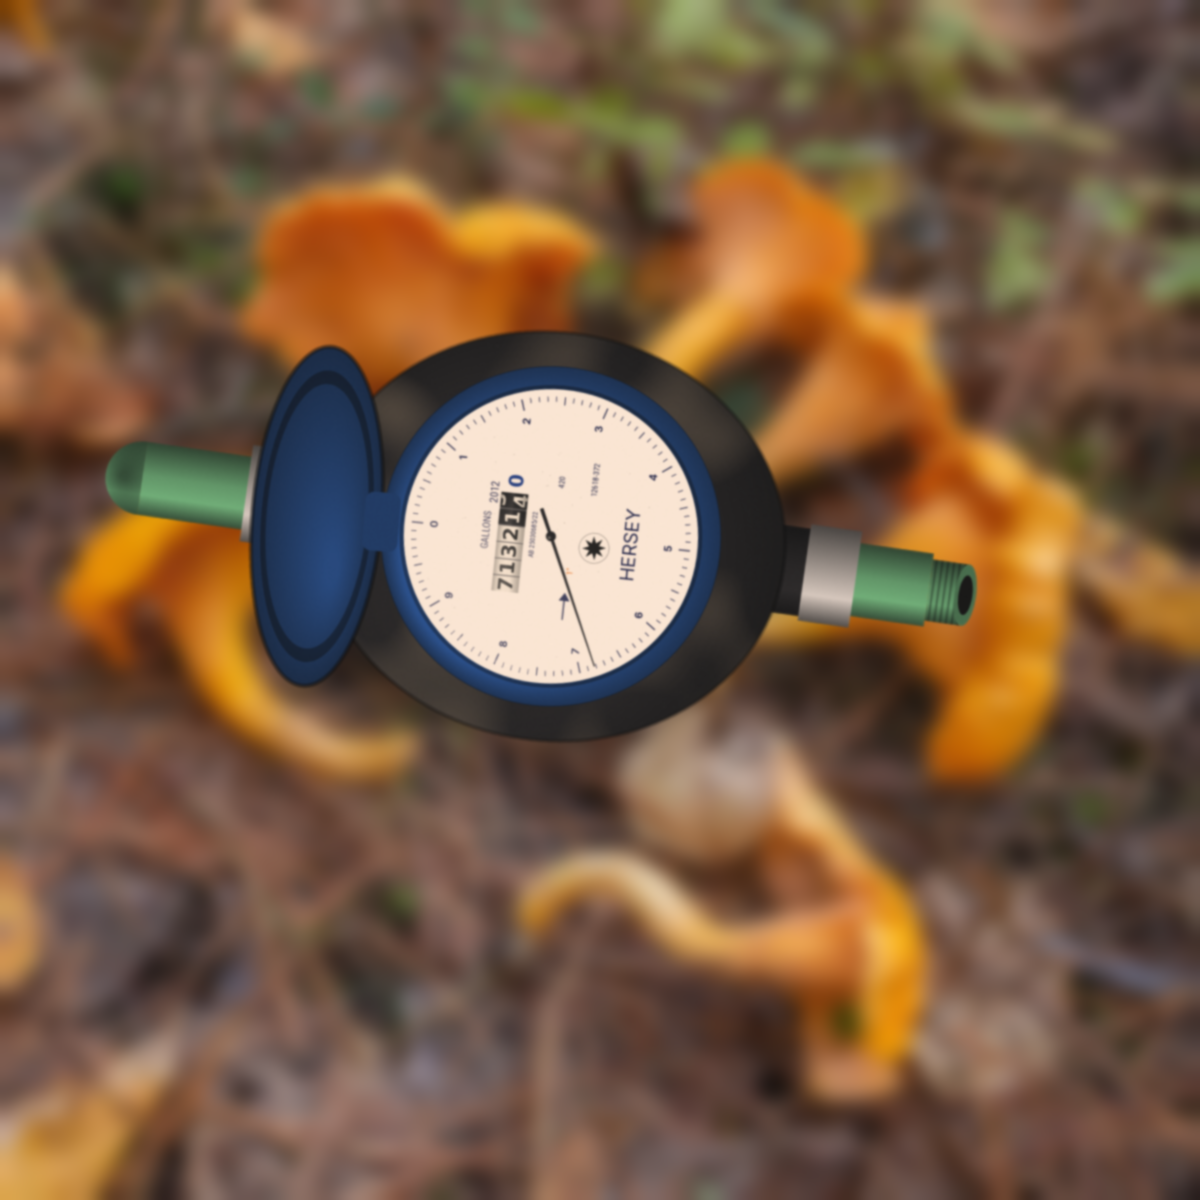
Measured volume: 7132136.8 gal
